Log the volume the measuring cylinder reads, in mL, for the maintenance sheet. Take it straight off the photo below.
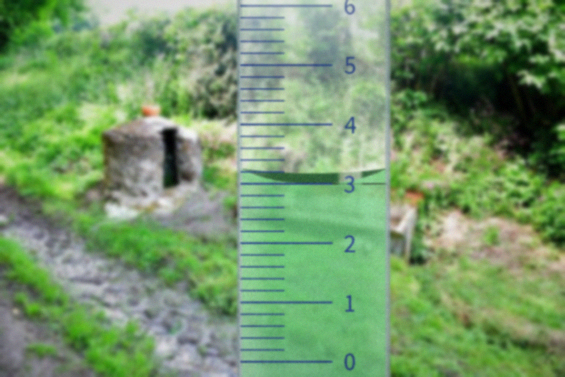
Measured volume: 3 mL
